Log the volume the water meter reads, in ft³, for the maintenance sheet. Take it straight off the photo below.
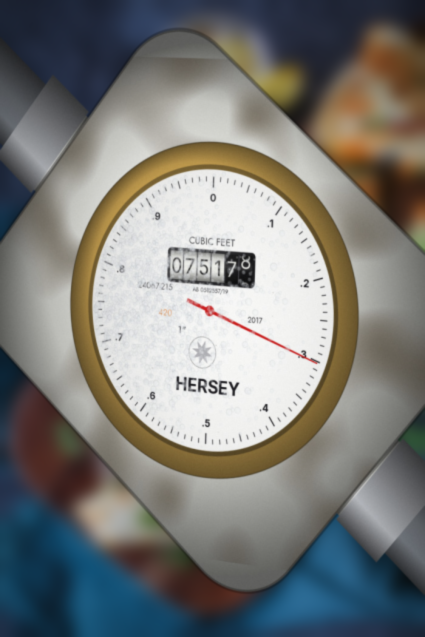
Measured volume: 75178.30 ft³
